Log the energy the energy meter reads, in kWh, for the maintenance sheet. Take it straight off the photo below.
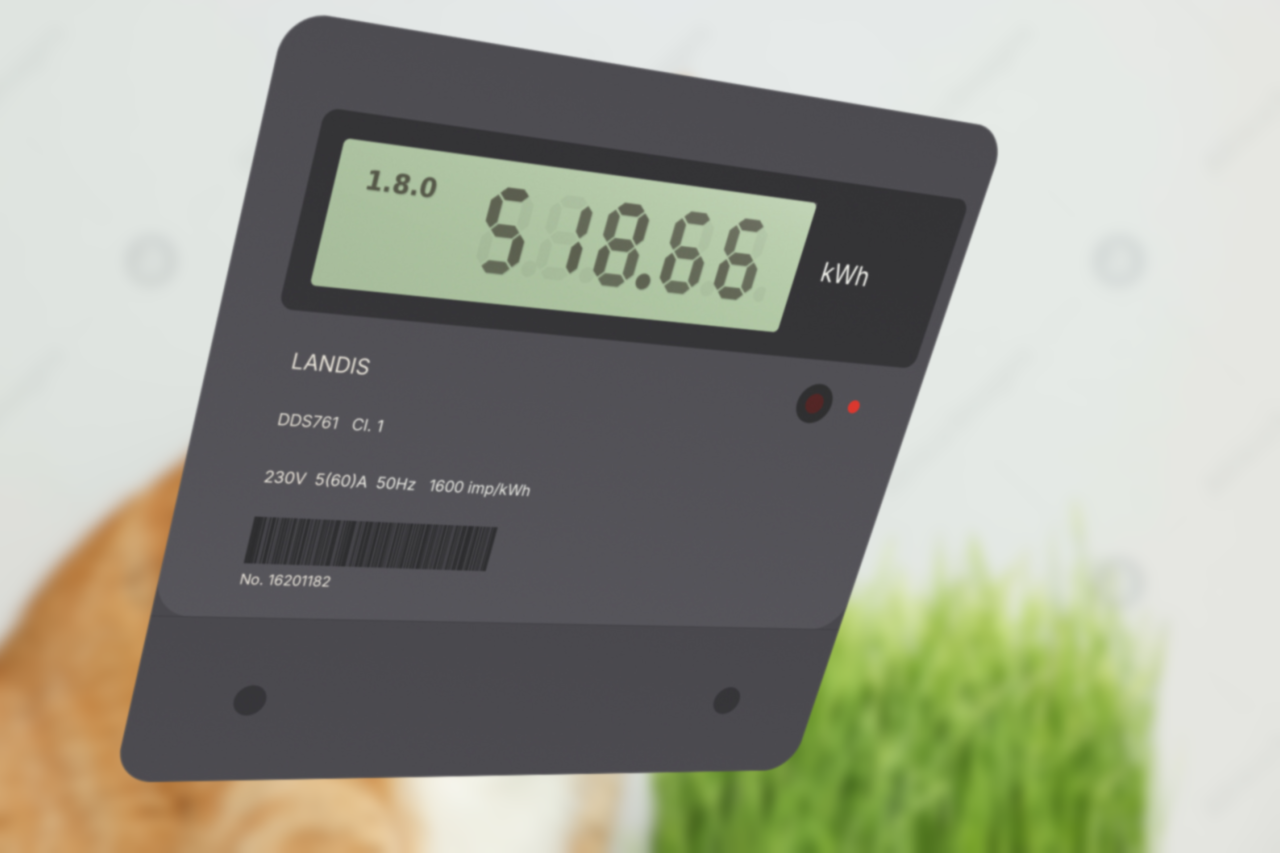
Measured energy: 518.66 kWh
